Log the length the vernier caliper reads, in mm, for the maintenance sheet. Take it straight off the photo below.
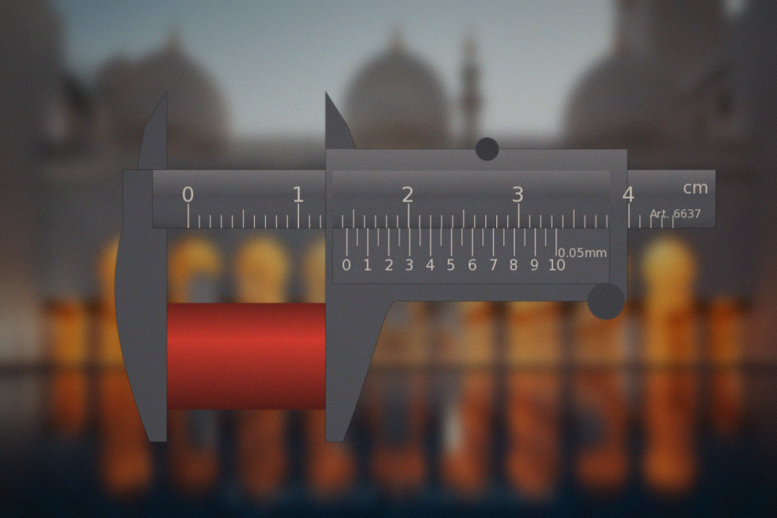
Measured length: 14.4 mm
